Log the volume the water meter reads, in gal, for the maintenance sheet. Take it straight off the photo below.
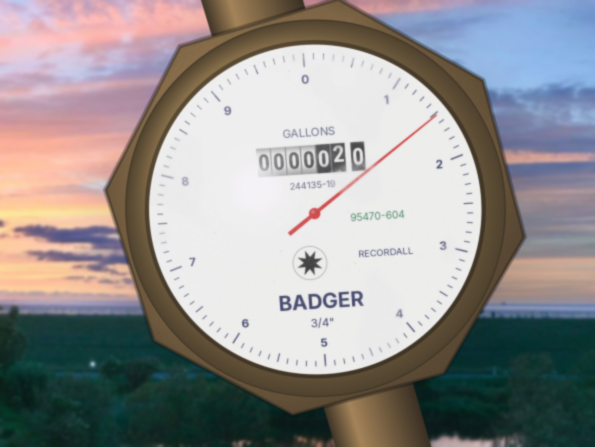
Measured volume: 21.5 gal
